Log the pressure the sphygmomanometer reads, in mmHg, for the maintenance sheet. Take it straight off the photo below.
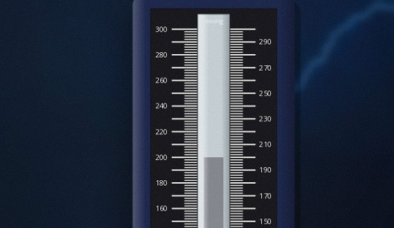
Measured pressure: 200 mmHg
